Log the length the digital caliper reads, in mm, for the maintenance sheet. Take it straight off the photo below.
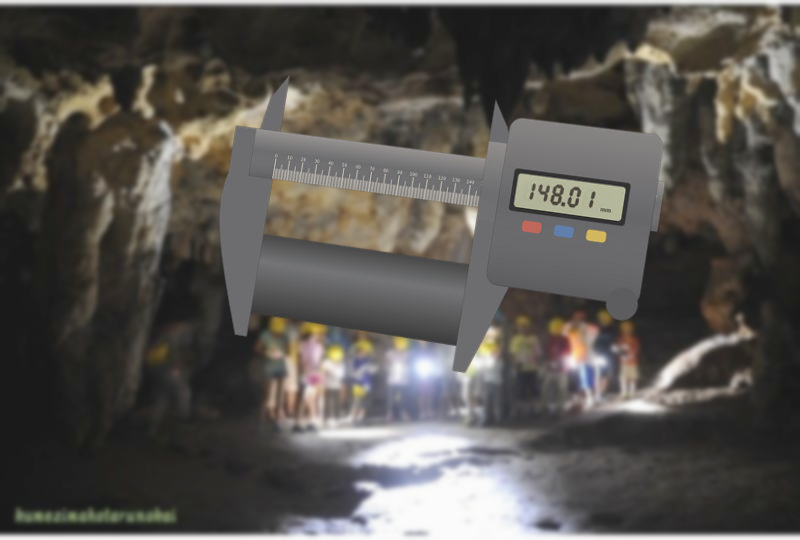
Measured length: 148.01 mm
